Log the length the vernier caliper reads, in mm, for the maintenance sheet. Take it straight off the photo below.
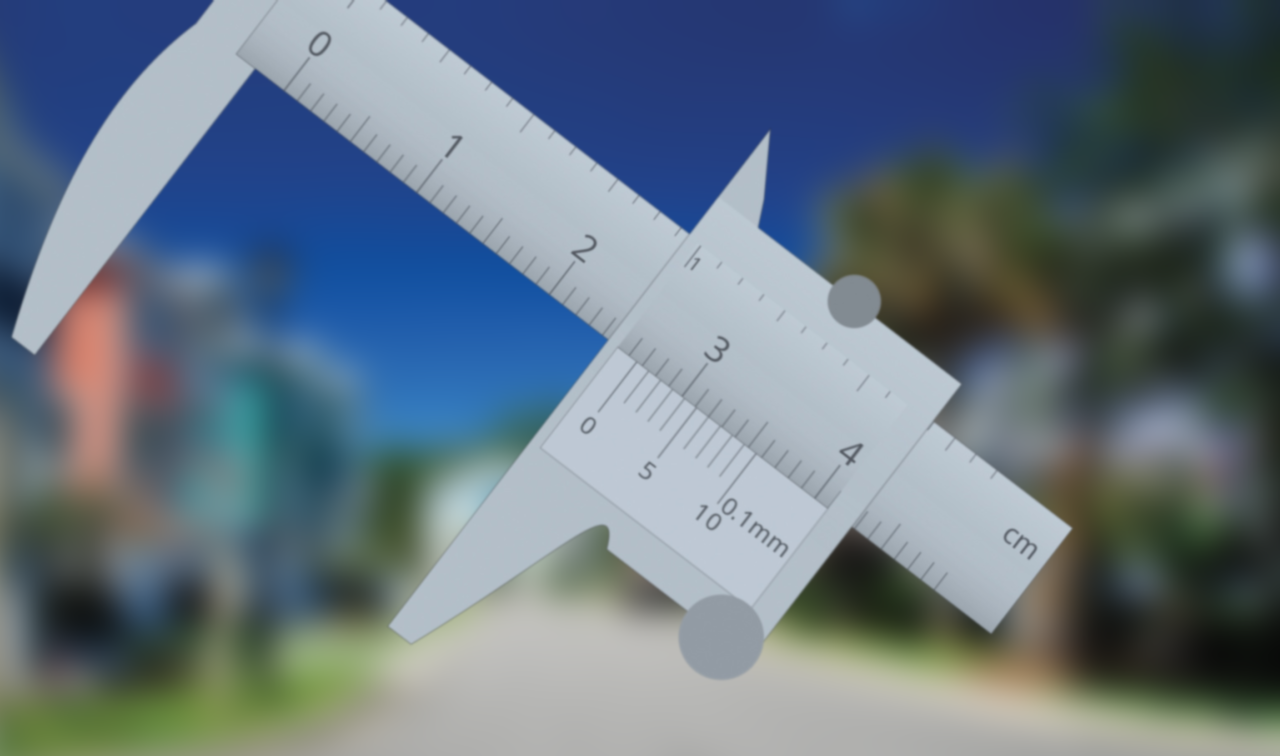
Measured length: 26.6 mm
